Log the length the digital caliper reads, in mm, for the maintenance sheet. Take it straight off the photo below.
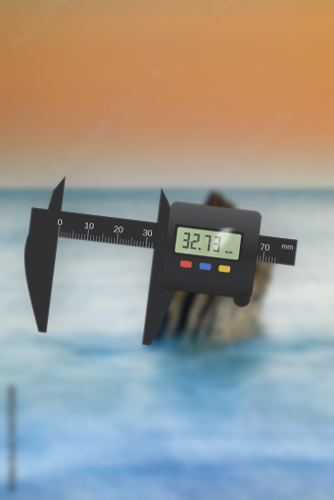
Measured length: 32.73 mm
